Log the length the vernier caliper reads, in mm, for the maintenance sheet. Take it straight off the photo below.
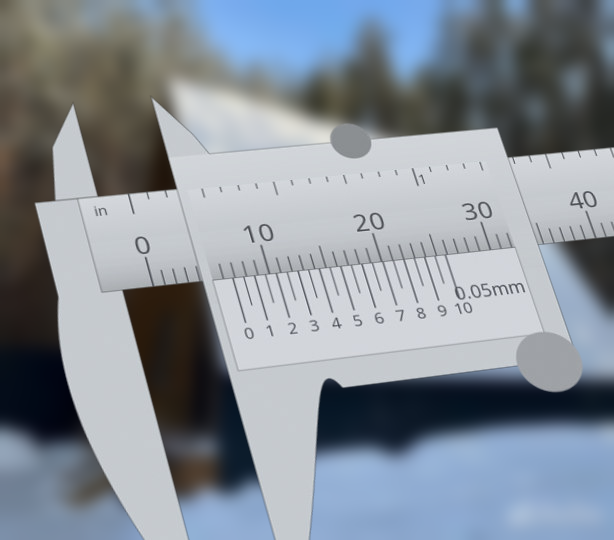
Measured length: 6.8 mm
